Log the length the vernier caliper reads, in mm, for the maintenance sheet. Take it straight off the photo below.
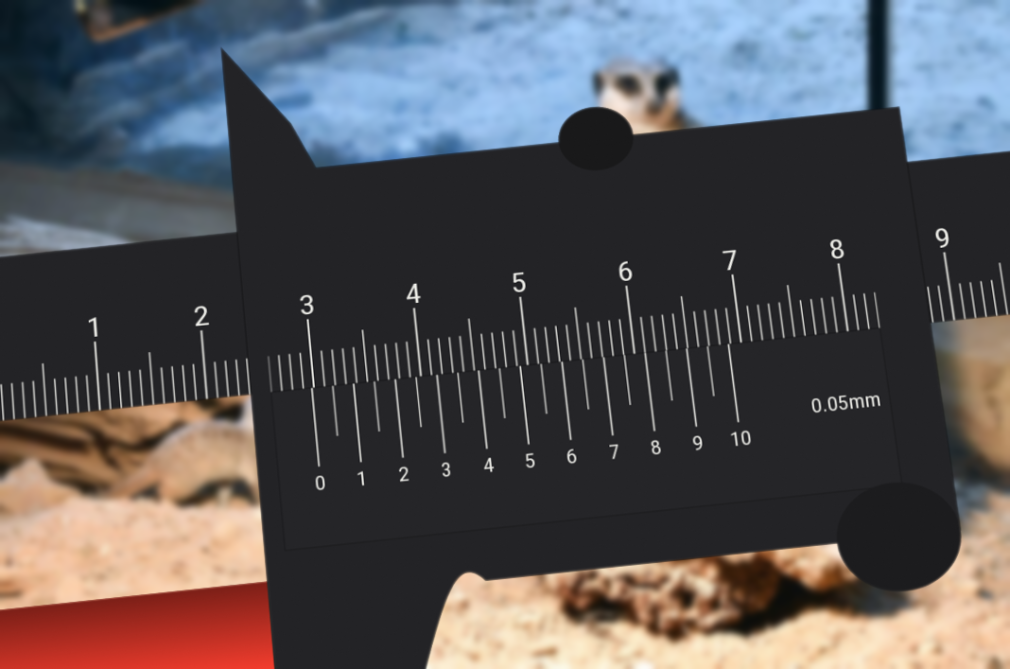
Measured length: 29.8 mm
